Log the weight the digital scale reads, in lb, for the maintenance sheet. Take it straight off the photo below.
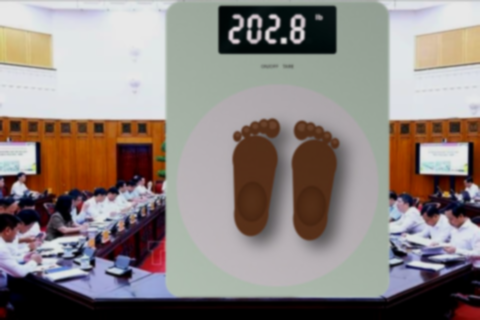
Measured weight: 202.8 lb
